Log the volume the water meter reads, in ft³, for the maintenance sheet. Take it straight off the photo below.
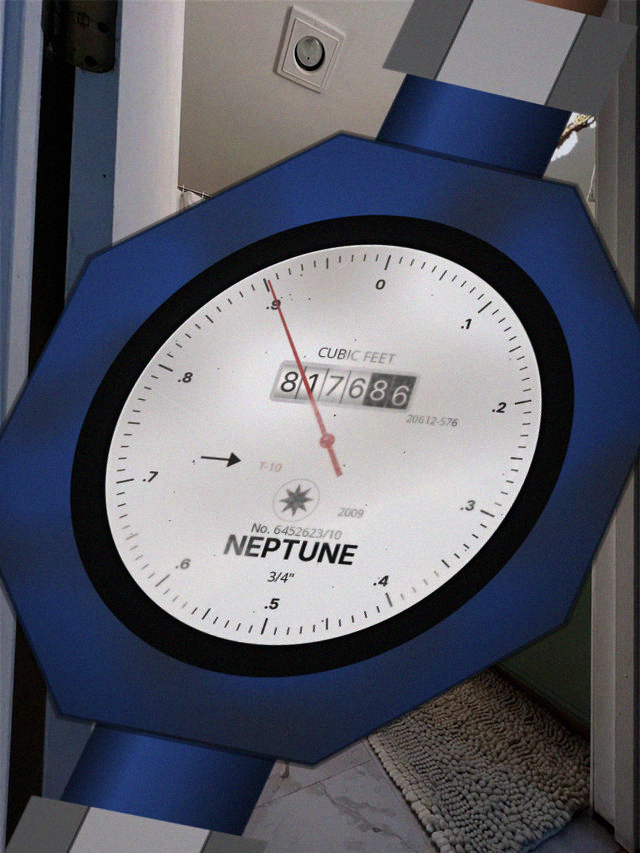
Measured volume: 817685.90 ft³
